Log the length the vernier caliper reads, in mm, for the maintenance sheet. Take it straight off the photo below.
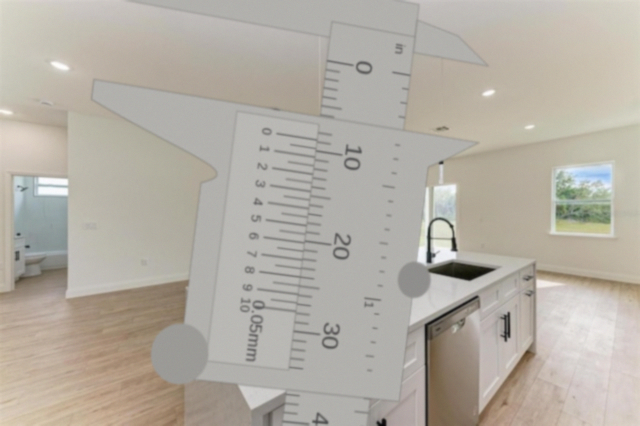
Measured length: 8.8 mm
